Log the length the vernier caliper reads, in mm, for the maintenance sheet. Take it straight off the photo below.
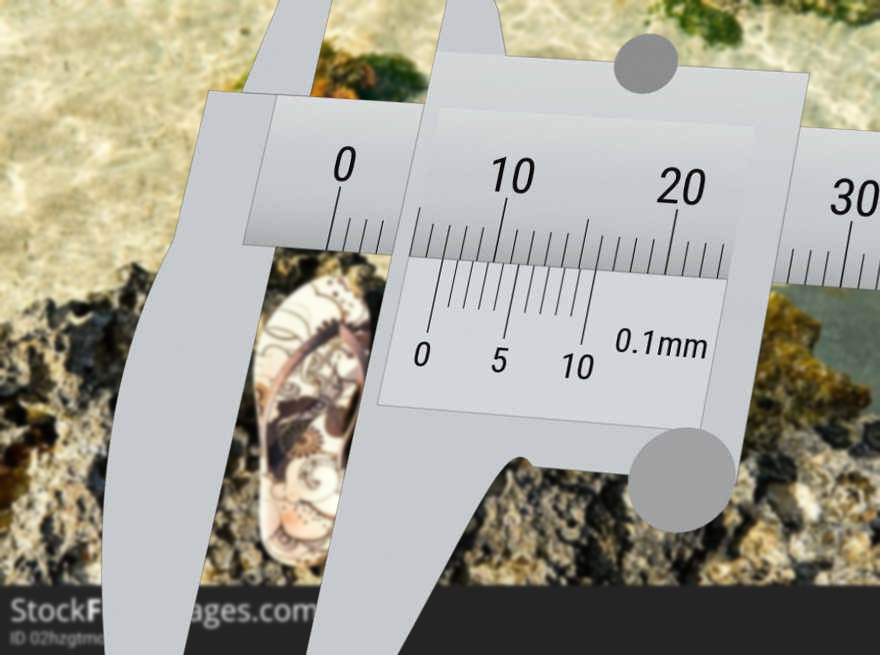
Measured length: 7.0 mm
